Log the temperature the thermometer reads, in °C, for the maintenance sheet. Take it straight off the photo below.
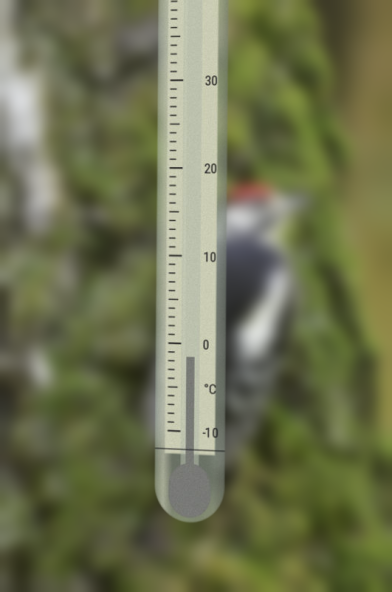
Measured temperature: -1.5 °C
